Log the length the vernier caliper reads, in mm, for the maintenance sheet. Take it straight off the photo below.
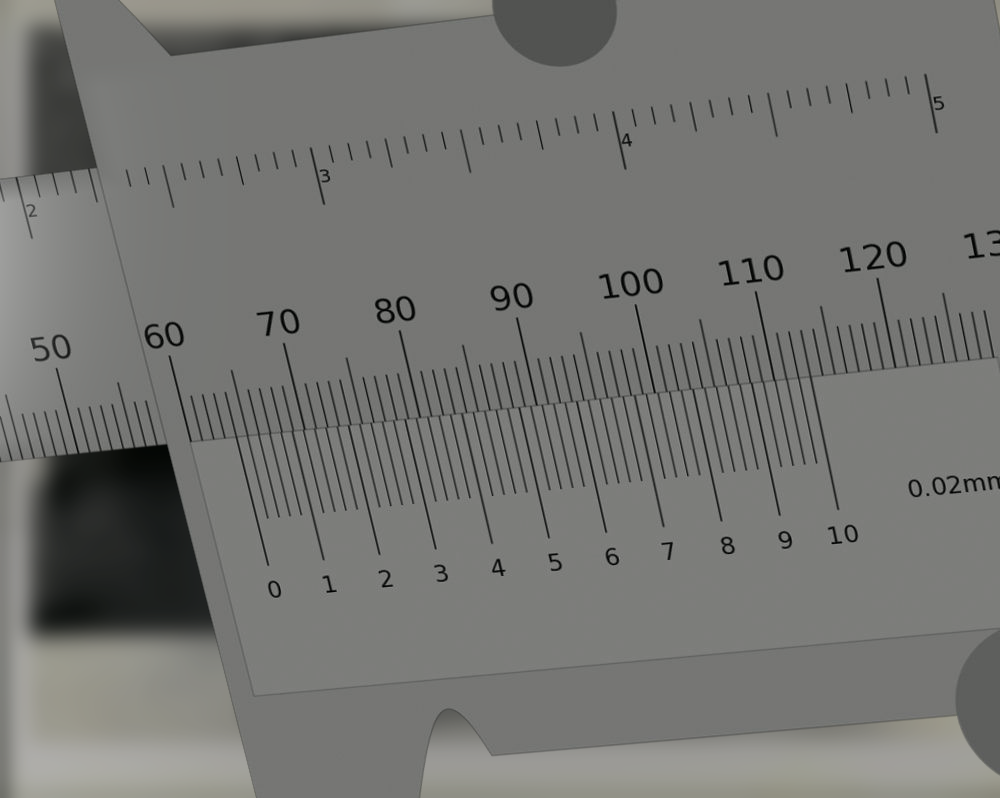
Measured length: 64.0 mm
